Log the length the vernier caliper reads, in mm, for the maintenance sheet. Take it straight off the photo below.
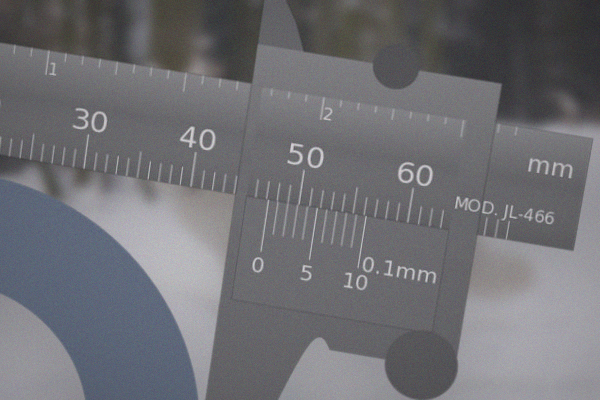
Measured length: 47.2 mm
